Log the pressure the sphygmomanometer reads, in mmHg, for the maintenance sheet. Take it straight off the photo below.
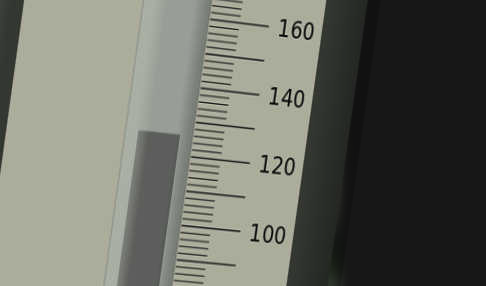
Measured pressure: 126 mmHg
